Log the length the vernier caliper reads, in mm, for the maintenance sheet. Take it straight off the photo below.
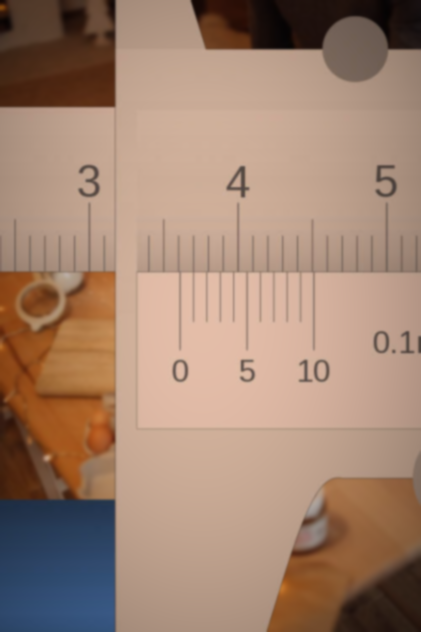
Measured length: 36.1 mm
